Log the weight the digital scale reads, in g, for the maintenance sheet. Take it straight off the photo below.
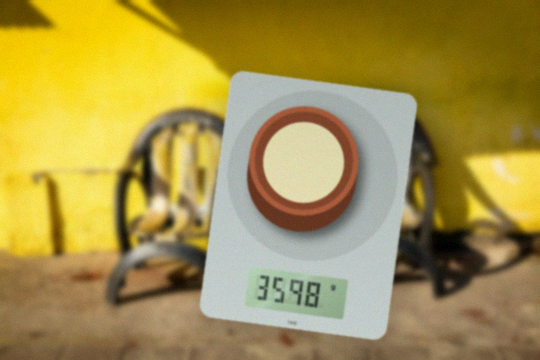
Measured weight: 3598 g
